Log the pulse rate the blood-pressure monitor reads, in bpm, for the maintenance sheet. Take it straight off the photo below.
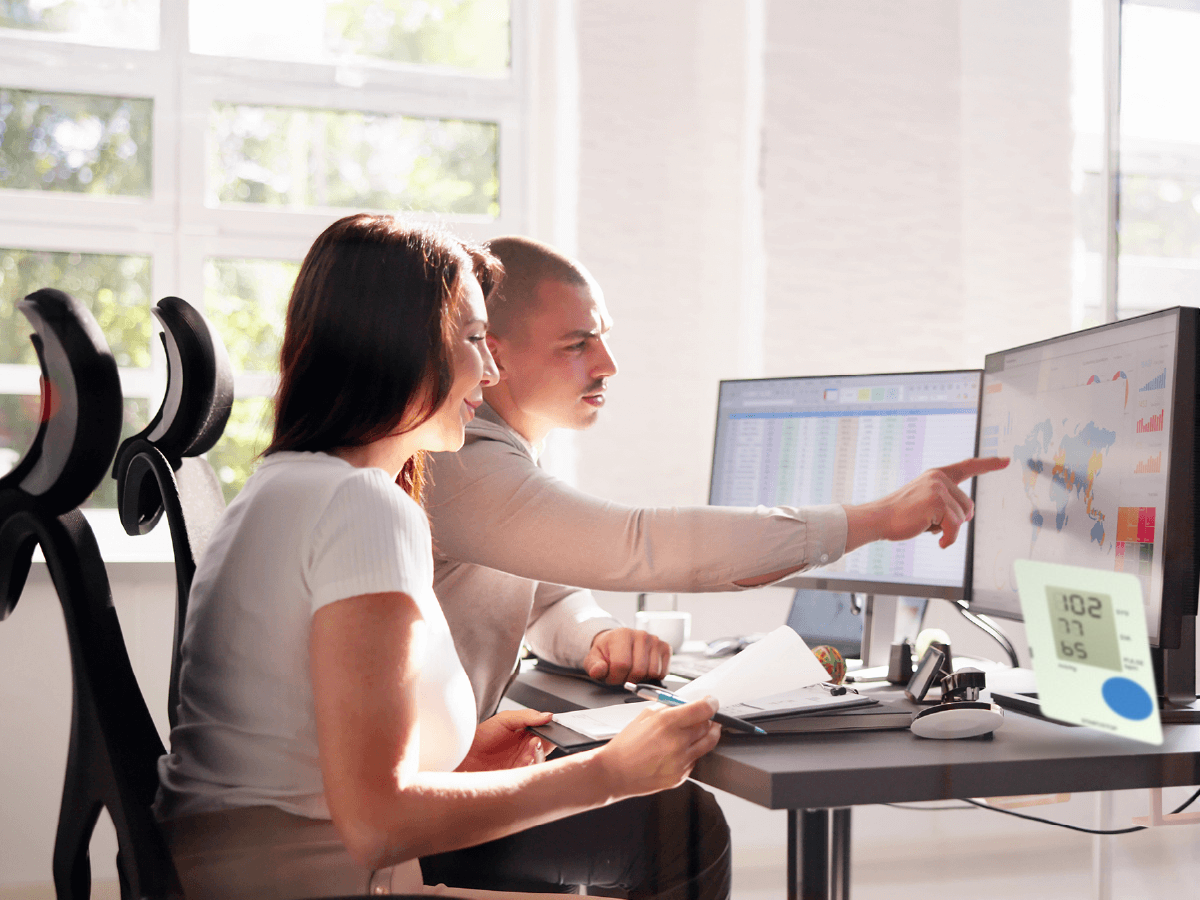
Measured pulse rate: 65 bpm
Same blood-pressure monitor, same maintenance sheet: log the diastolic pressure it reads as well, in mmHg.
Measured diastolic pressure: 77 mmHg
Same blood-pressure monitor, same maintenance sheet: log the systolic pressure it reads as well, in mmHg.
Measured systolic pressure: 102 mmHg
